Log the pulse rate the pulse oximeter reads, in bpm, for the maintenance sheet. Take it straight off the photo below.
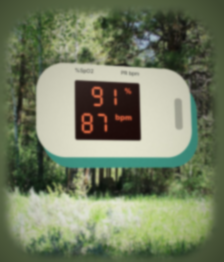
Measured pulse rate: 87 bpm
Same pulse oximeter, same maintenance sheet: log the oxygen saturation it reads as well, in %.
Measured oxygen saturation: 91 %
